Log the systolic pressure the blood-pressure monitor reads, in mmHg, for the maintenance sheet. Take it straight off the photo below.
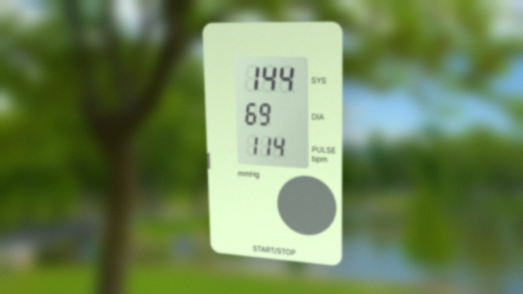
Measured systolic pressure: 144 mmHg
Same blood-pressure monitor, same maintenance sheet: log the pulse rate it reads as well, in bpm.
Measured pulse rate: 114 bpm
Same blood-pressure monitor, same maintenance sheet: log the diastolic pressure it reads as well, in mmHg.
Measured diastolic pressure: 69 mmHg
